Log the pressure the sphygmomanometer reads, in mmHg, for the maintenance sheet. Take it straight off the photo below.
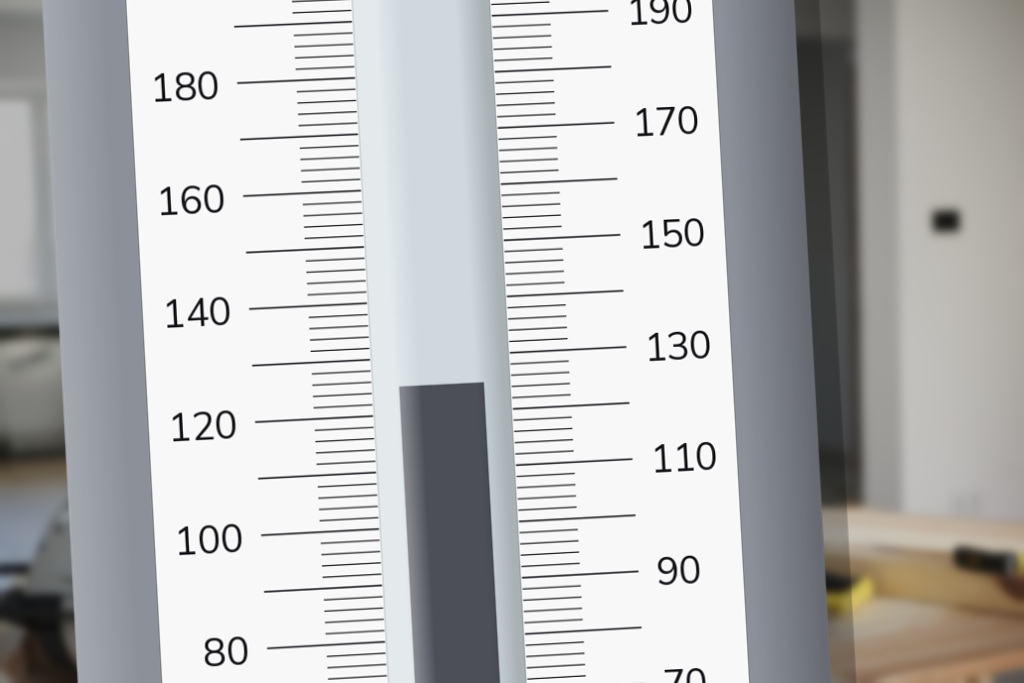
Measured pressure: 125 mmHg
